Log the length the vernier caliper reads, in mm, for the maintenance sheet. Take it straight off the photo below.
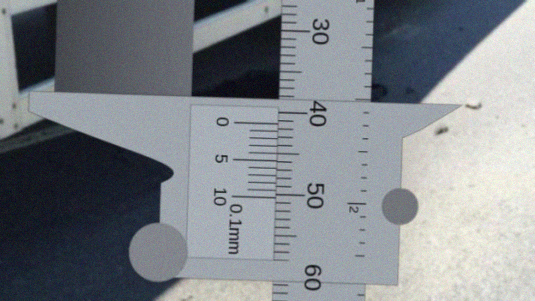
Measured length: 41.4 mm
